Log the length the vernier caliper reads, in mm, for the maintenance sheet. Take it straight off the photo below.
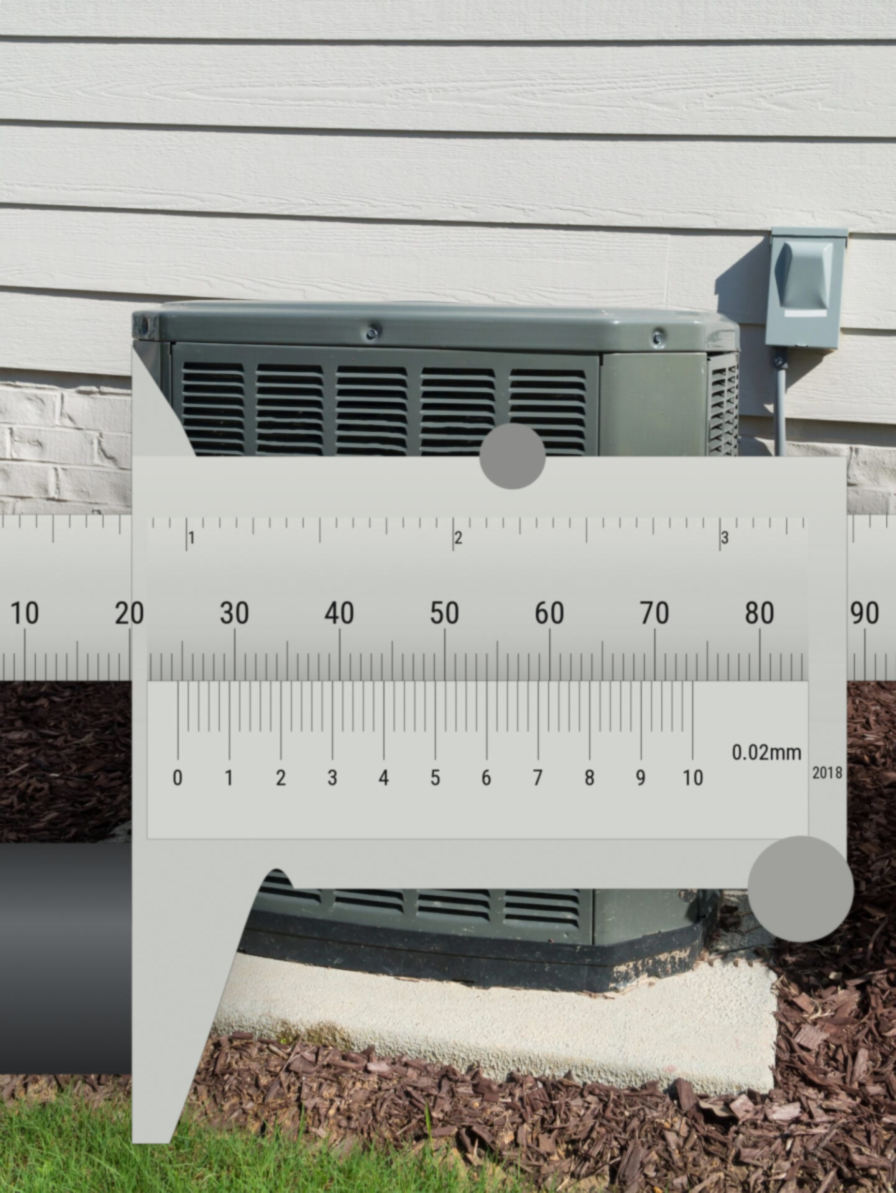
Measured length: 24.6 mm
